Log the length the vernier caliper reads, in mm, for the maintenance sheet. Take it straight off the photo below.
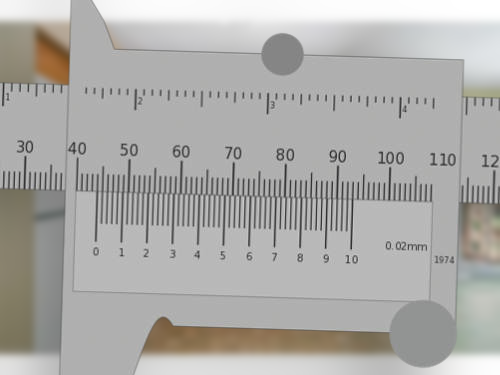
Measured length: 44.0 mm
